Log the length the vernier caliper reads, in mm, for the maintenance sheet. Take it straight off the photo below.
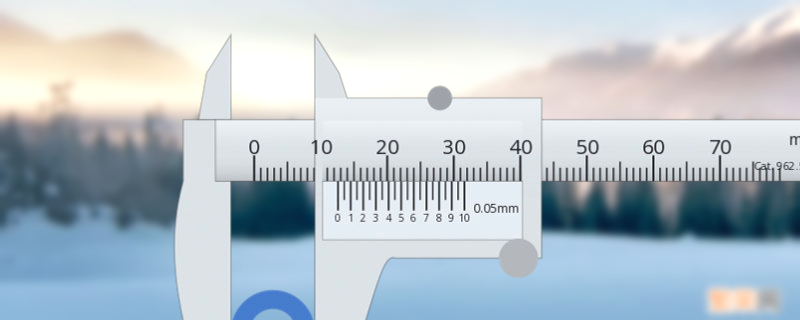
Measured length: 12.6 mm
